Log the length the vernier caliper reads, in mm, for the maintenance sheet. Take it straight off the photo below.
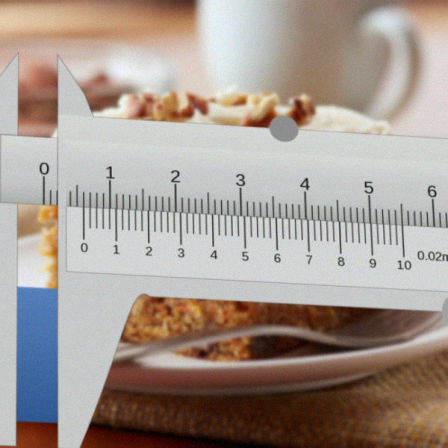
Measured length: 6.0 mm
